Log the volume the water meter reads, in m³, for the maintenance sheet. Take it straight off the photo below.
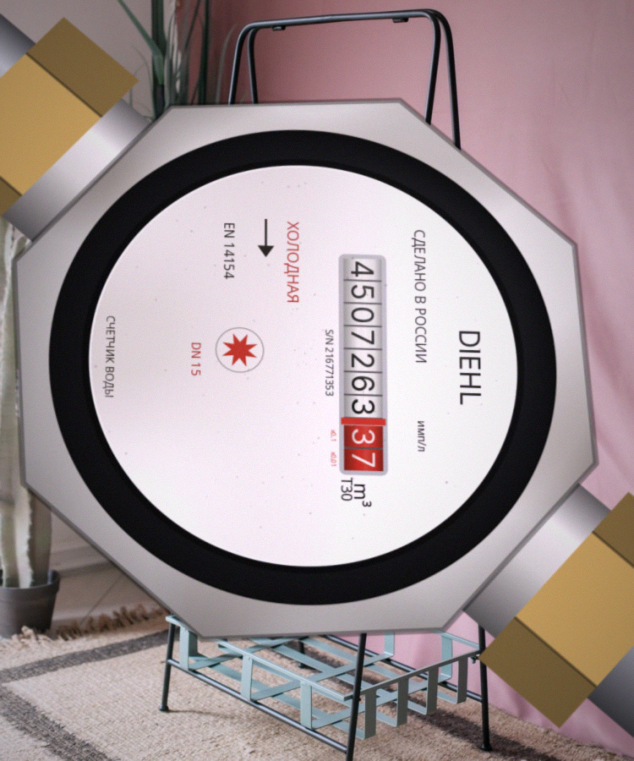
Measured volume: 4507263.37 m³
